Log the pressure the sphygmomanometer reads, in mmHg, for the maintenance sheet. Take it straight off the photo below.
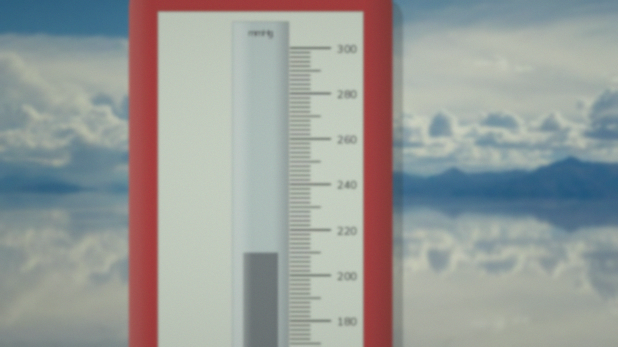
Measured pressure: 210 mmHg
